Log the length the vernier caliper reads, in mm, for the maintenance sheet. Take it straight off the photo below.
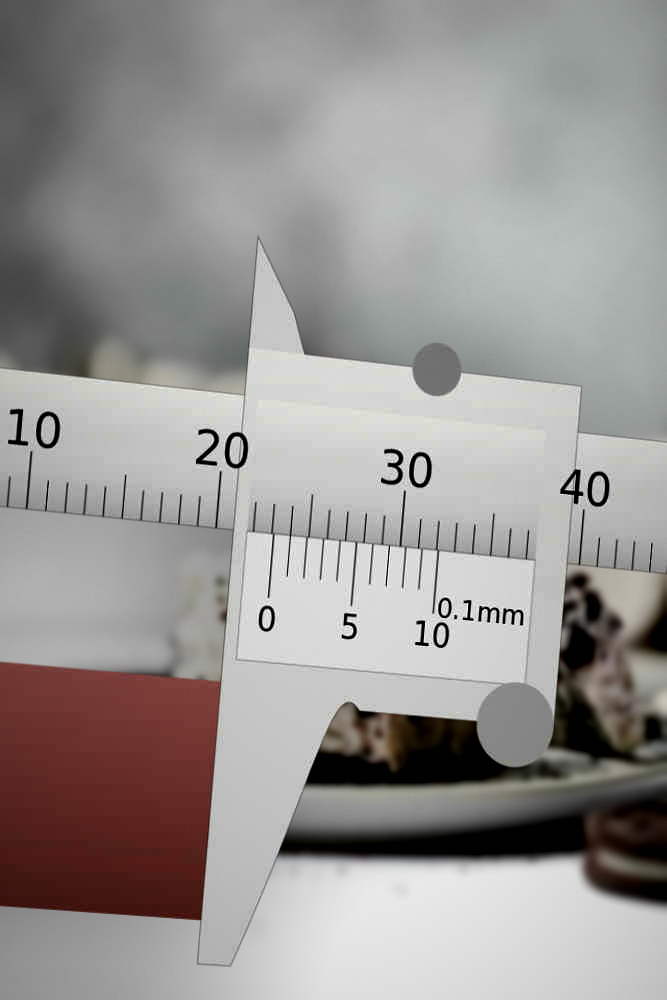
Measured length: 23.1 mm
